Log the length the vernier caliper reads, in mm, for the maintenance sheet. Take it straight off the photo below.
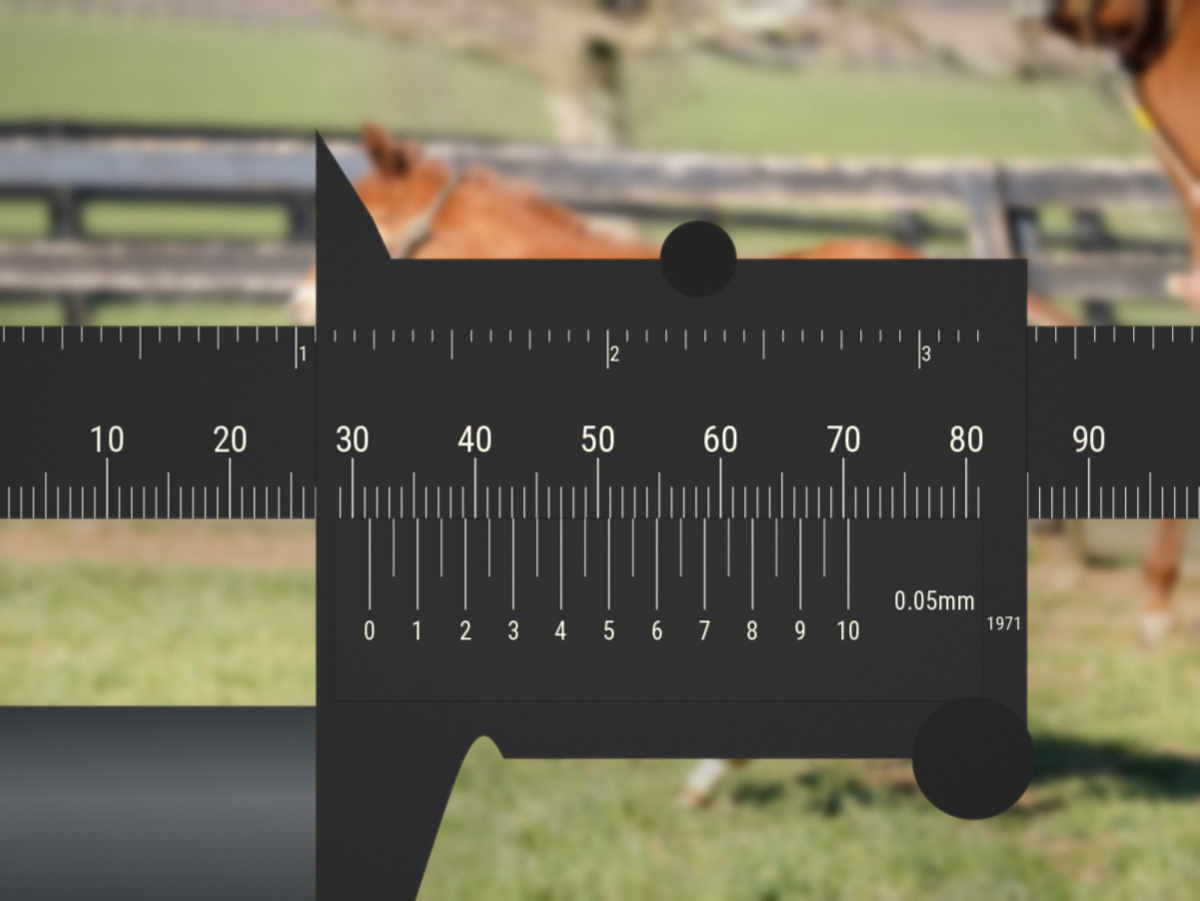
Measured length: 31.4 mm
